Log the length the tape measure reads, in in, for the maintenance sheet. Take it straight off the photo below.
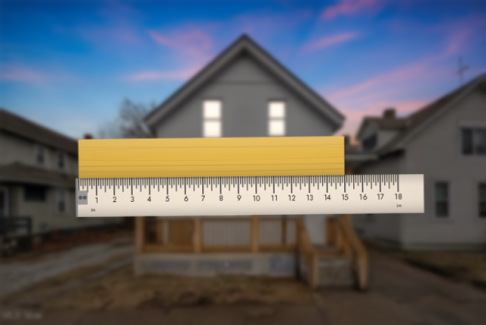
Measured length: 15 in
